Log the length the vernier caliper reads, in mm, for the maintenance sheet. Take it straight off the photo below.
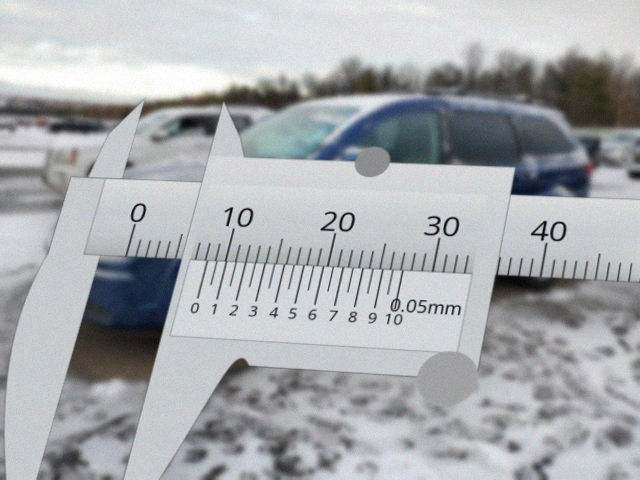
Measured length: 8.2 mm
